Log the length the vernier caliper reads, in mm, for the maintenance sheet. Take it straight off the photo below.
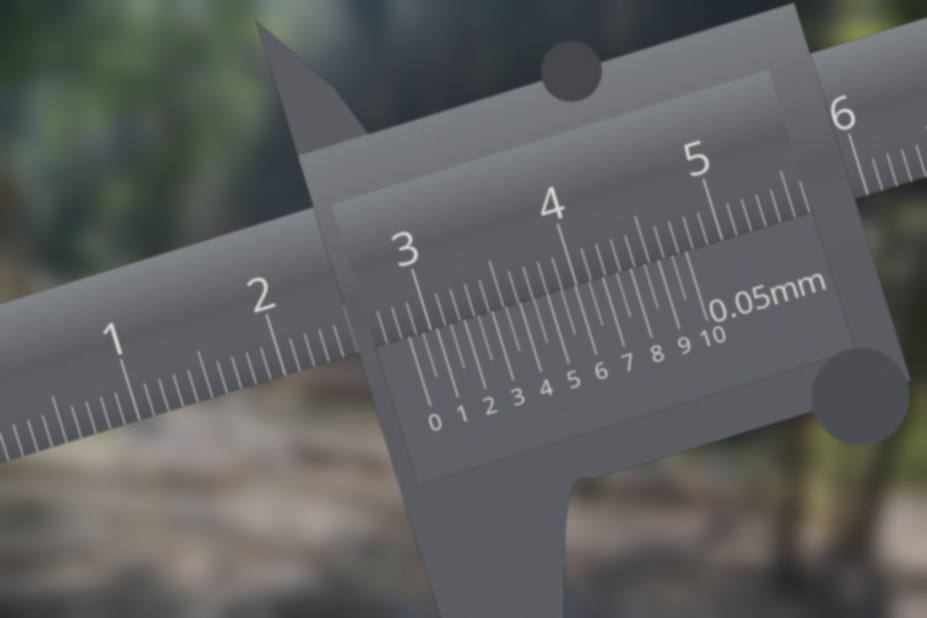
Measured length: 28.5 mm
